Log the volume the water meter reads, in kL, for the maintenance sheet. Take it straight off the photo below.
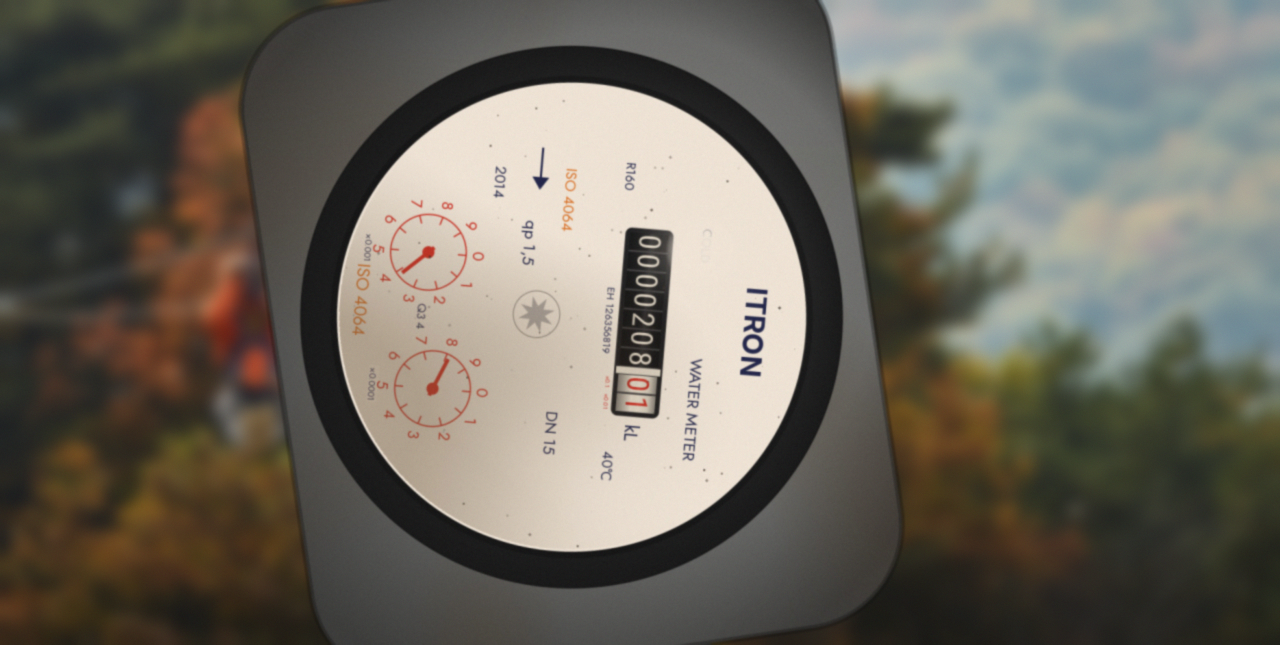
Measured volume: 208.0138 kL
